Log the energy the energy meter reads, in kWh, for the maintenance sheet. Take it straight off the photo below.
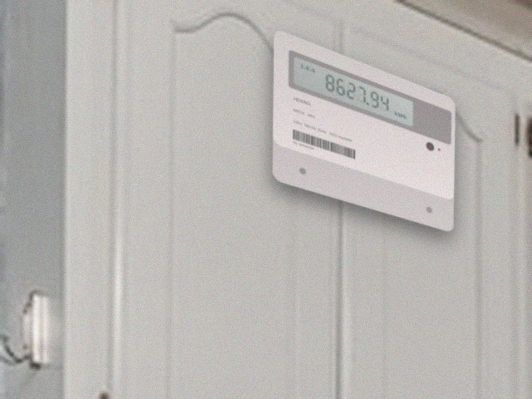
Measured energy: 8627.94 kWh
